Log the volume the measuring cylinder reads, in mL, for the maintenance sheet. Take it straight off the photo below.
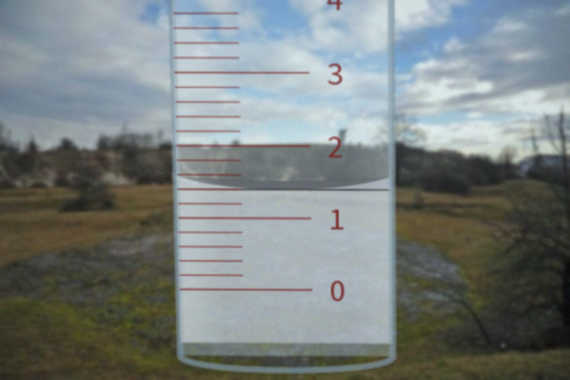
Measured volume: 1.4 mL
